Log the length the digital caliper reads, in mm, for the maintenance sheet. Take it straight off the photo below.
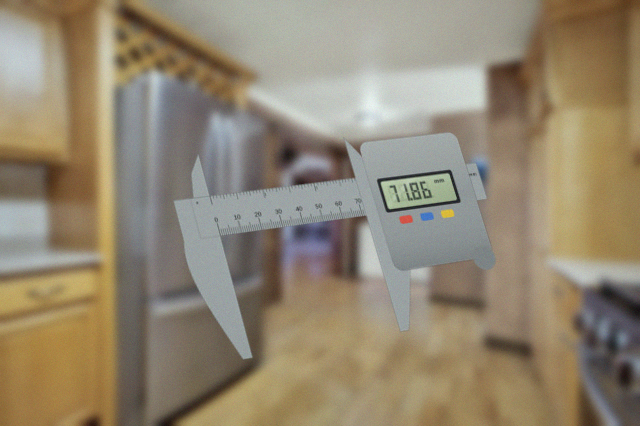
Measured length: 71.86 mm
